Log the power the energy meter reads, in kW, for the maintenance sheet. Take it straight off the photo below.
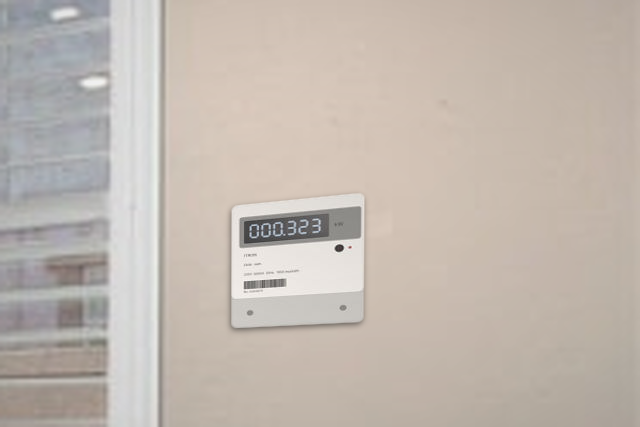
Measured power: 0.323 kW
